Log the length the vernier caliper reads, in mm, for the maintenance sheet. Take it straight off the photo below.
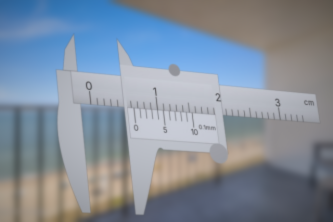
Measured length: 6.4 mm
